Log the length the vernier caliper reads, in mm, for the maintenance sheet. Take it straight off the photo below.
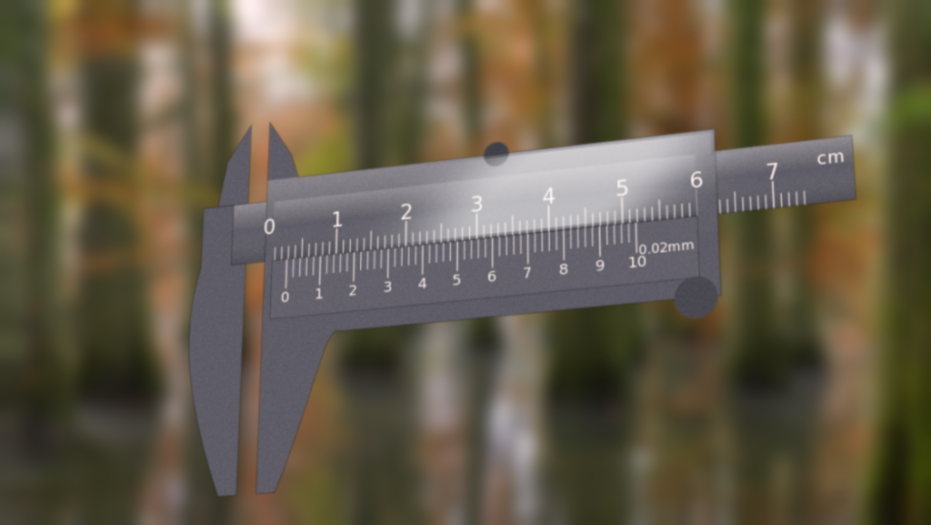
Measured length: 2.8 mm
